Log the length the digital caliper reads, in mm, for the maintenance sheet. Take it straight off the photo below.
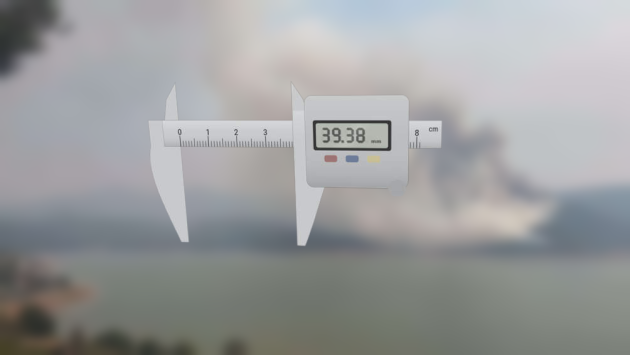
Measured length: 39.38 mm
